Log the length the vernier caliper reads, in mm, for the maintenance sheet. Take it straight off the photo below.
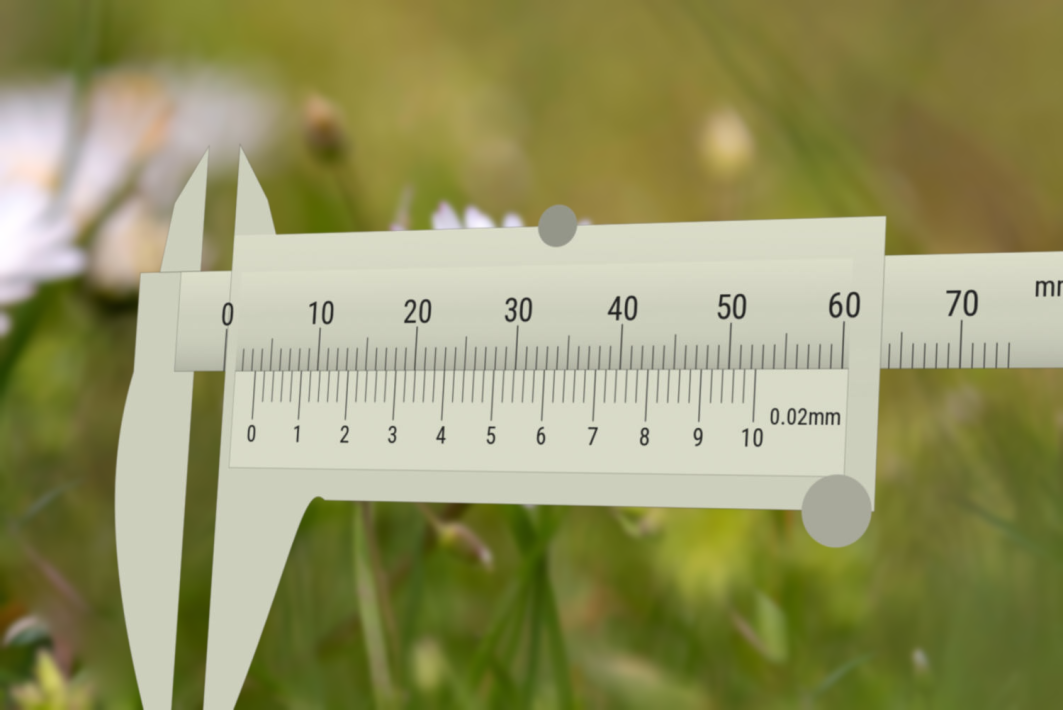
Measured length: 3.4 mm
